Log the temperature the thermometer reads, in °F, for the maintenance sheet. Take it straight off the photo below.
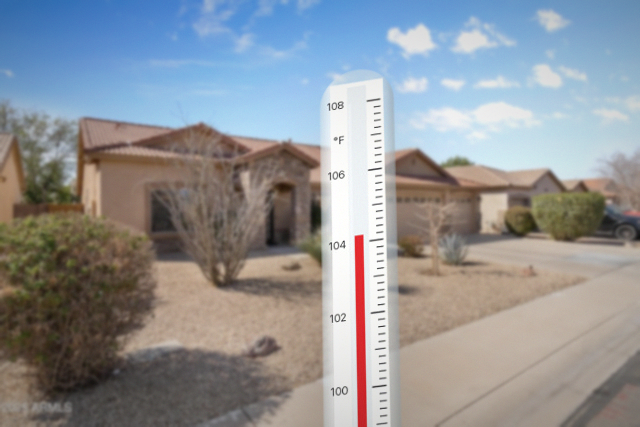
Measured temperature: 104.2 °F
